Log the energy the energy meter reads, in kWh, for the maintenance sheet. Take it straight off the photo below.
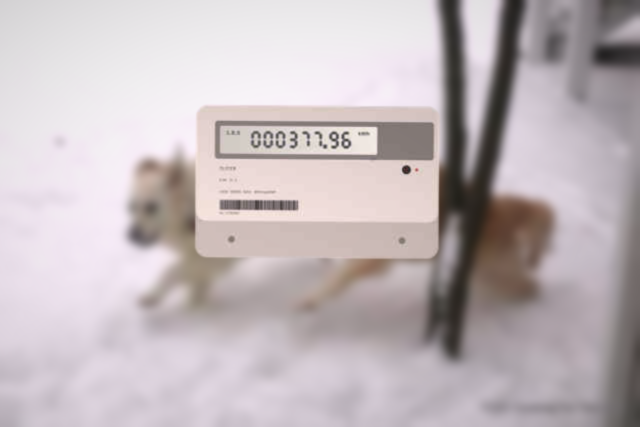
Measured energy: 377.96 kWh
